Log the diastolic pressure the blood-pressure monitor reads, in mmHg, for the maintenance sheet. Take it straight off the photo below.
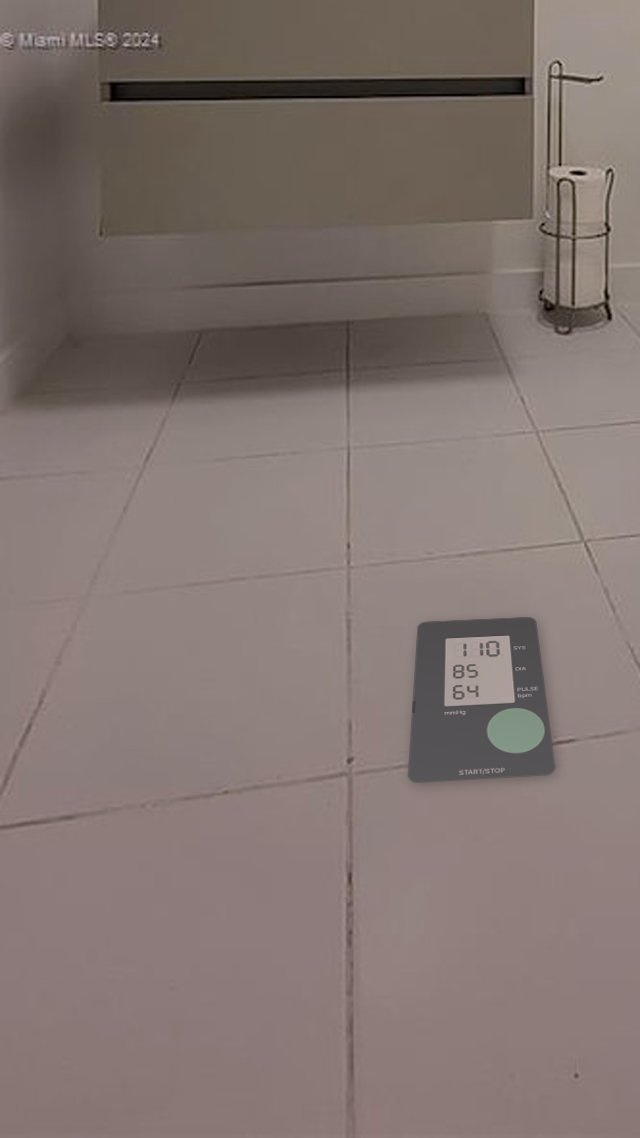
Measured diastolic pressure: 85 mmHg
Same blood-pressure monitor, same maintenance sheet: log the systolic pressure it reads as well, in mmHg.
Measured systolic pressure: 110 mmHg
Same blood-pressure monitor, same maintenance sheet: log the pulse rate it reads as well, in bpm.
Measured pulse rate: 64 bpm
